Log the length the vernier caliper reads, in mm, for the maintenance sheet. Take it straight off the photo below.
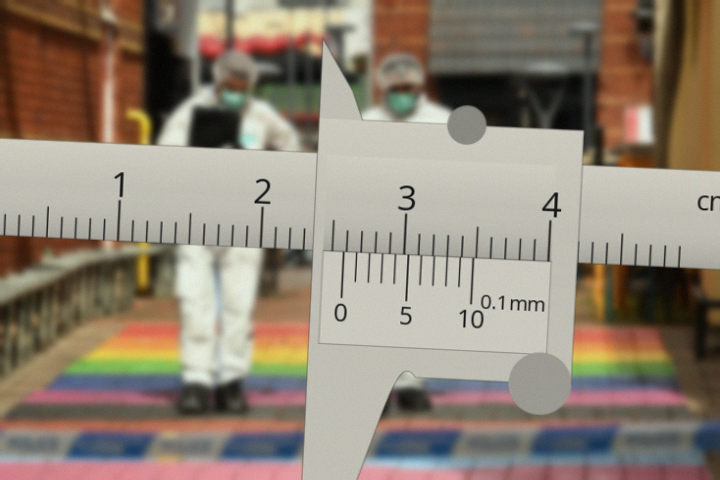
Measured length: 25.8 mm
